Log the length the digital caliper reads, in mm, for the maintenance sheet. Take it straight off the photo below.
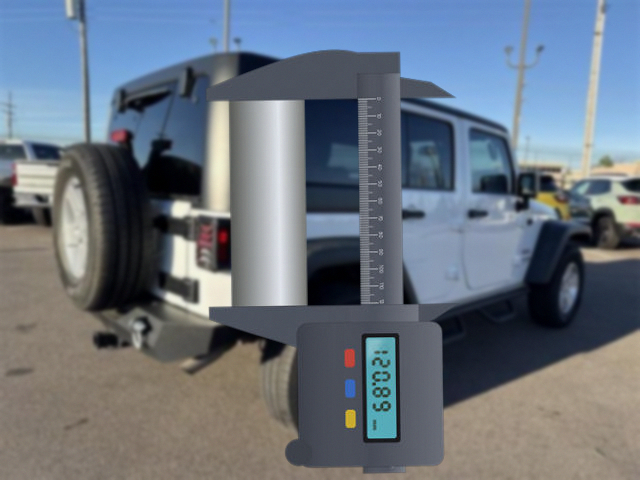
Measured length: 120.89 mm
